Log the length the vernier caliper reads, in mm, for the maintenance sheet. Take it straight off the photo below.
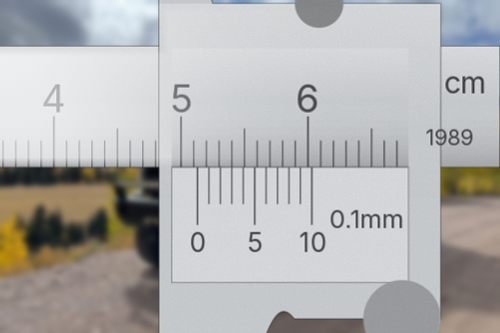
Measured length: 51.3 mm
